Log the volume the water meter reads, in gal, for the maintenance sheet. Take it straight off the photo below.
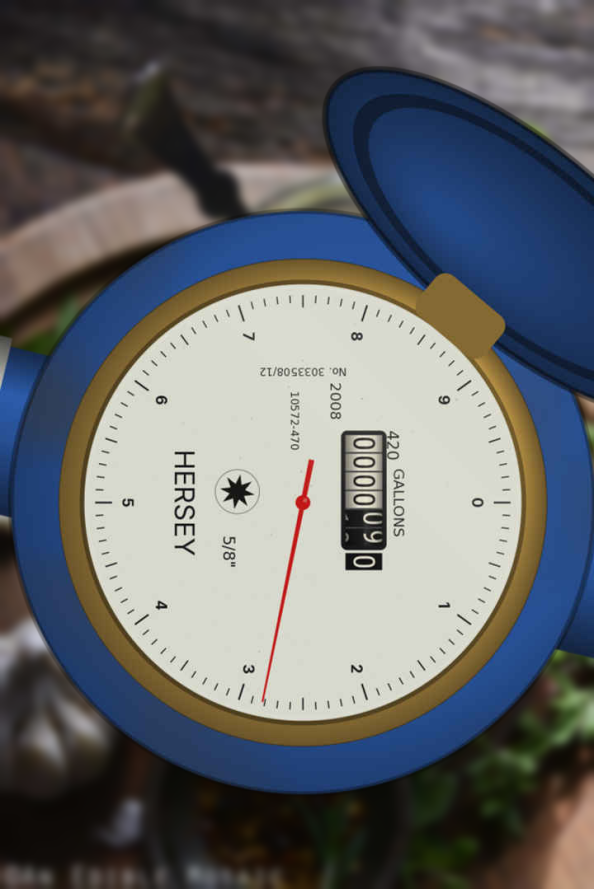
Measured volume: 92.8 gal
